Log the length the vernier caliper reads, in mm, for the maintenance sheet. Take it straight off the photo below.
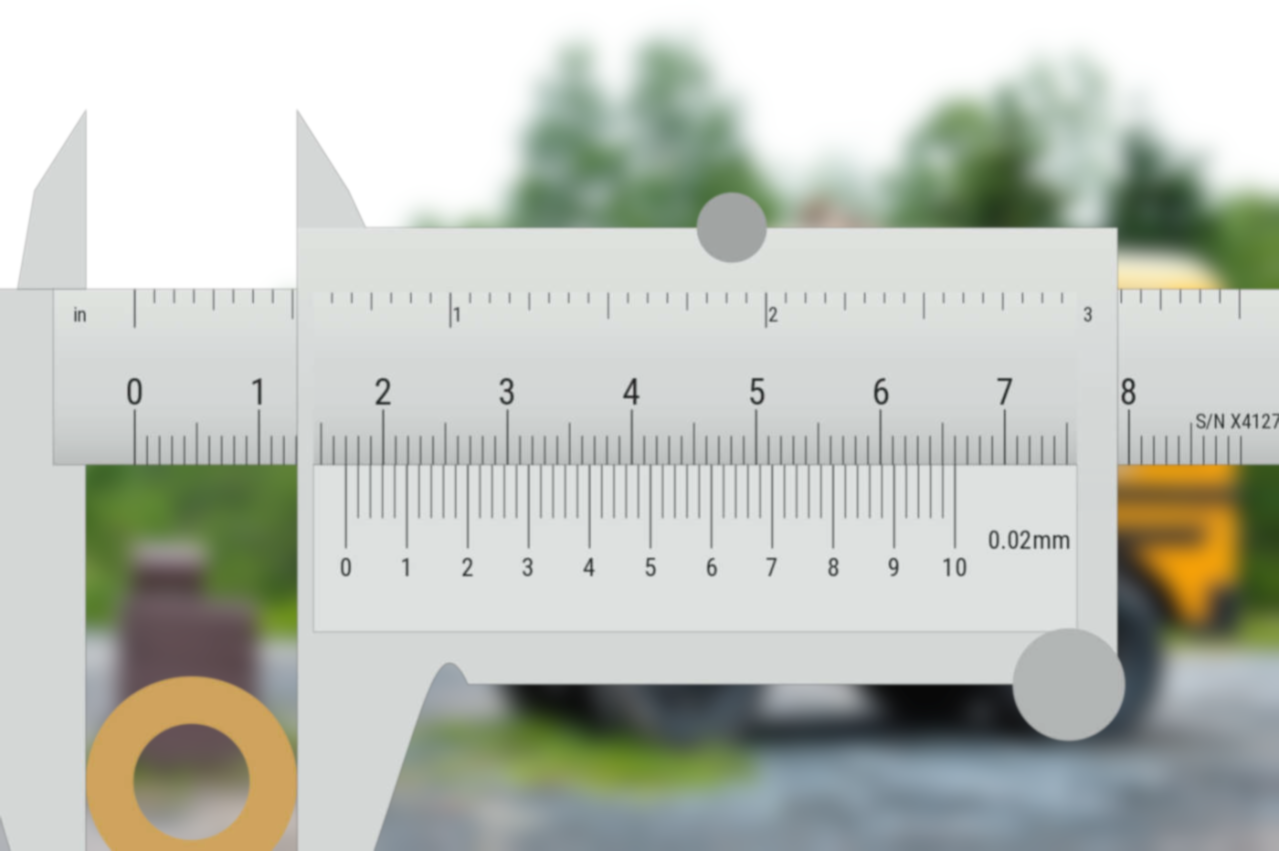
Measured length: 17.0 mm
